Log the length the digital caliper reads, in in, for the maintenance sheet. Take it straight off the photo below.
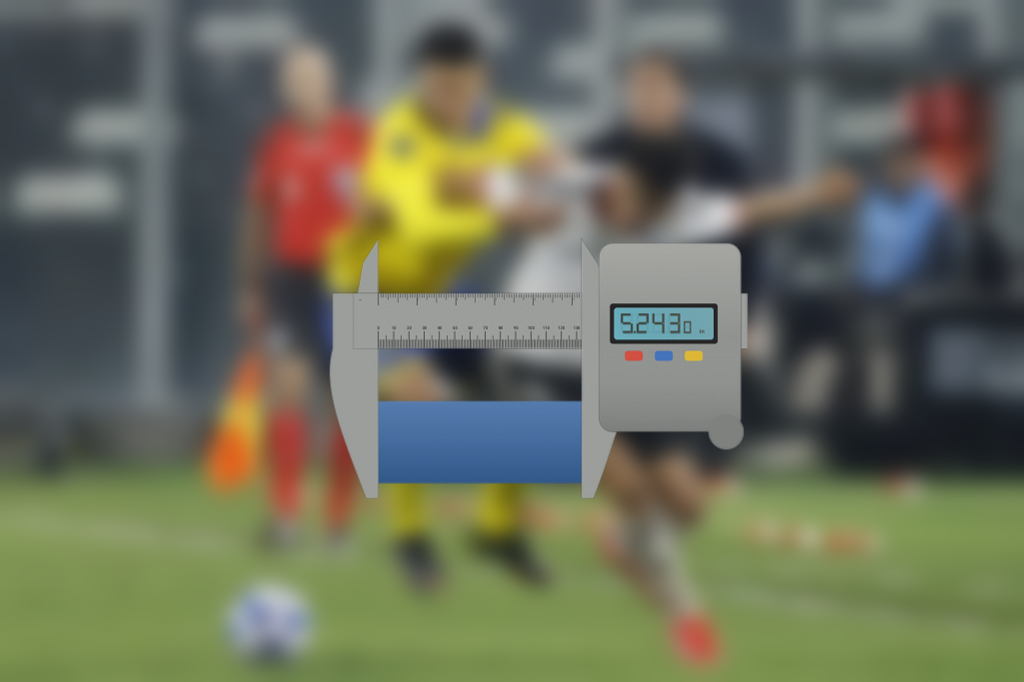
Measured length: 5.2430 in
